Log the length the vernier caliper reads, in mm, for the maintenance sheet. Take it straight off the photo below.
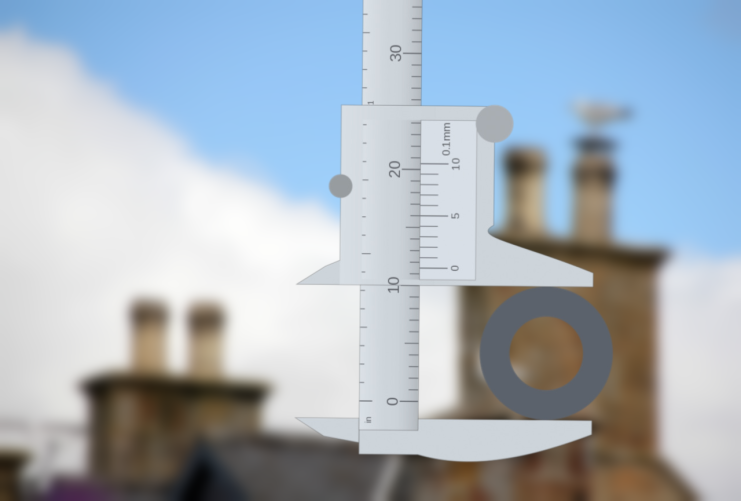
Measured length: 11.5 mm
